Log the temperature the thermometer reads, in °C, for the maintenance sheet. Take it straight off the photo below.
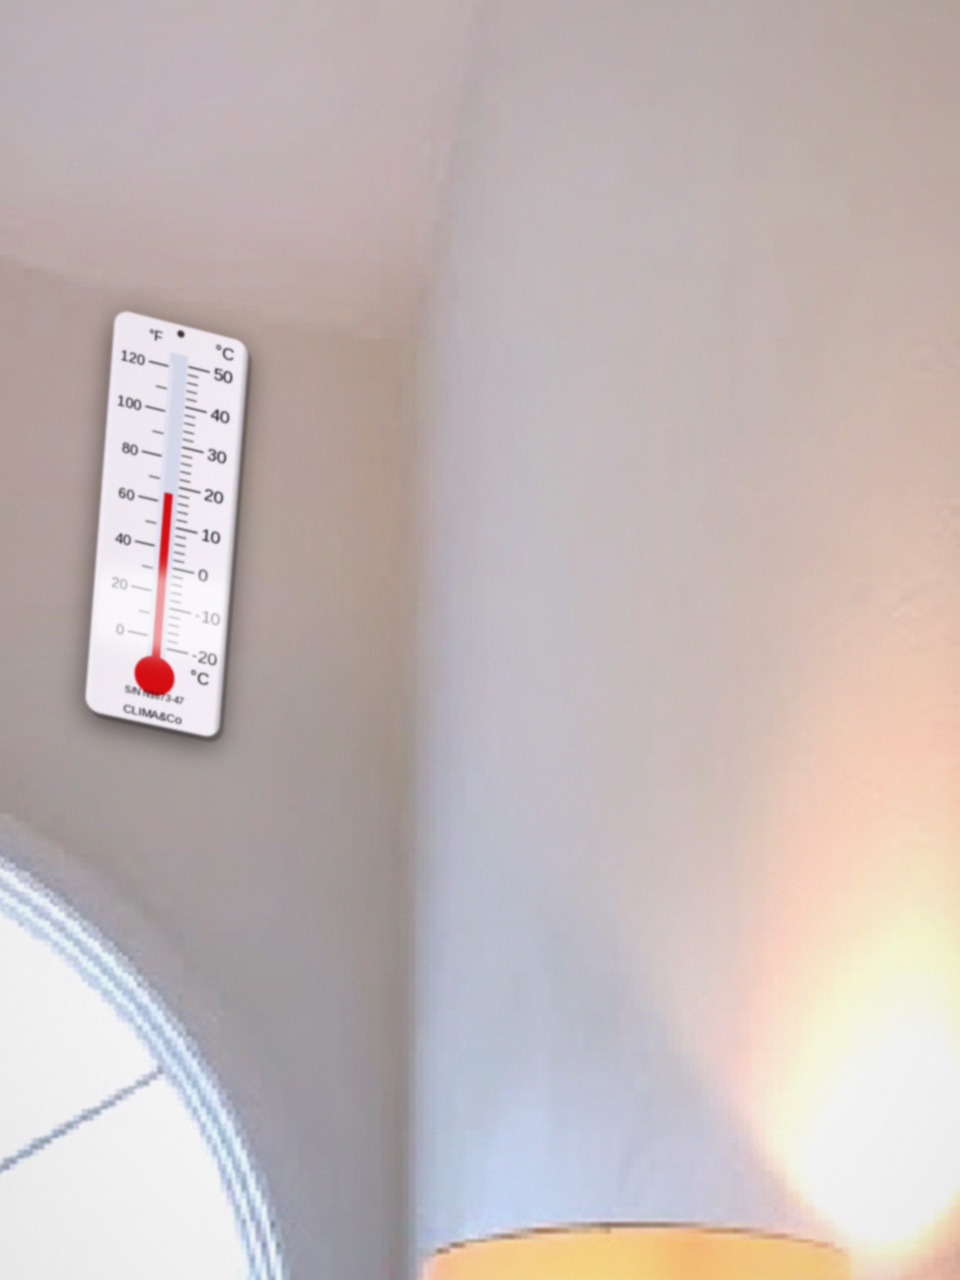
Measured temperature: 18 °C
